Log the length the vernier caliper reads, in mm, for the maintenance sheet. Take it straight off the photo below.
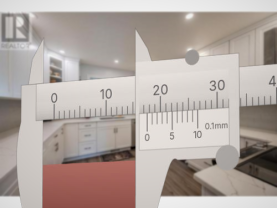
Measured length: 17.6 mm
